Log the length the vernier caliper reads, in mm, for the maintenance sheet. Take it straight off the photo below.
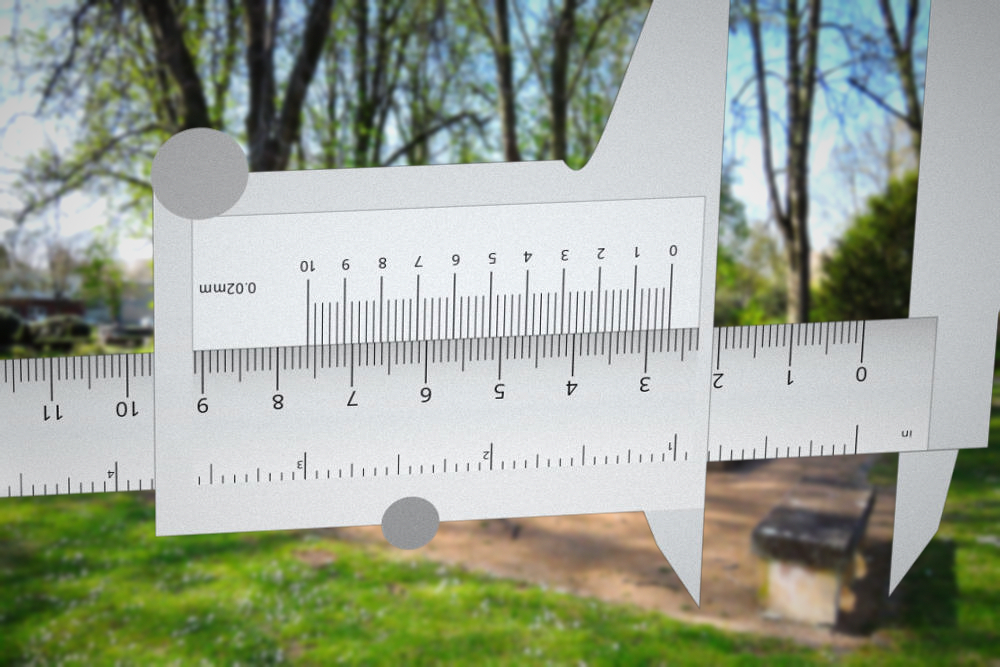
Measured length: 27.0 mm
